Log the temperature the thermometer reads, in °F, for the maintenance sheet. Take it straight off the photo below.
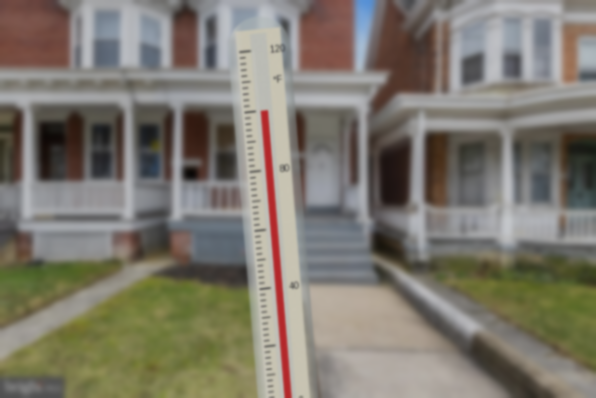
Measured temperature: 100 °F
